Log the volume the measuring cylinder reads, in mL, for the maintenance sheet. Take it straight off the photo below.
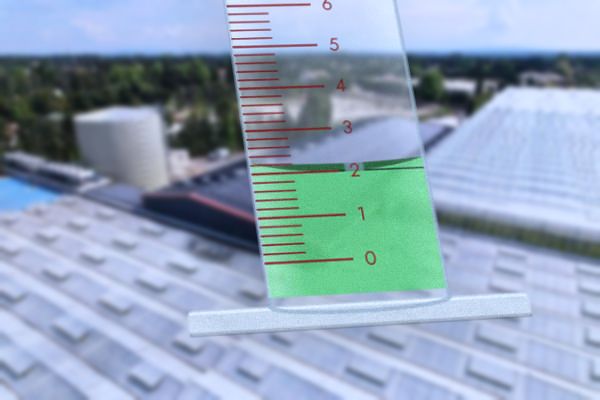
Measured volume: 2 mL
